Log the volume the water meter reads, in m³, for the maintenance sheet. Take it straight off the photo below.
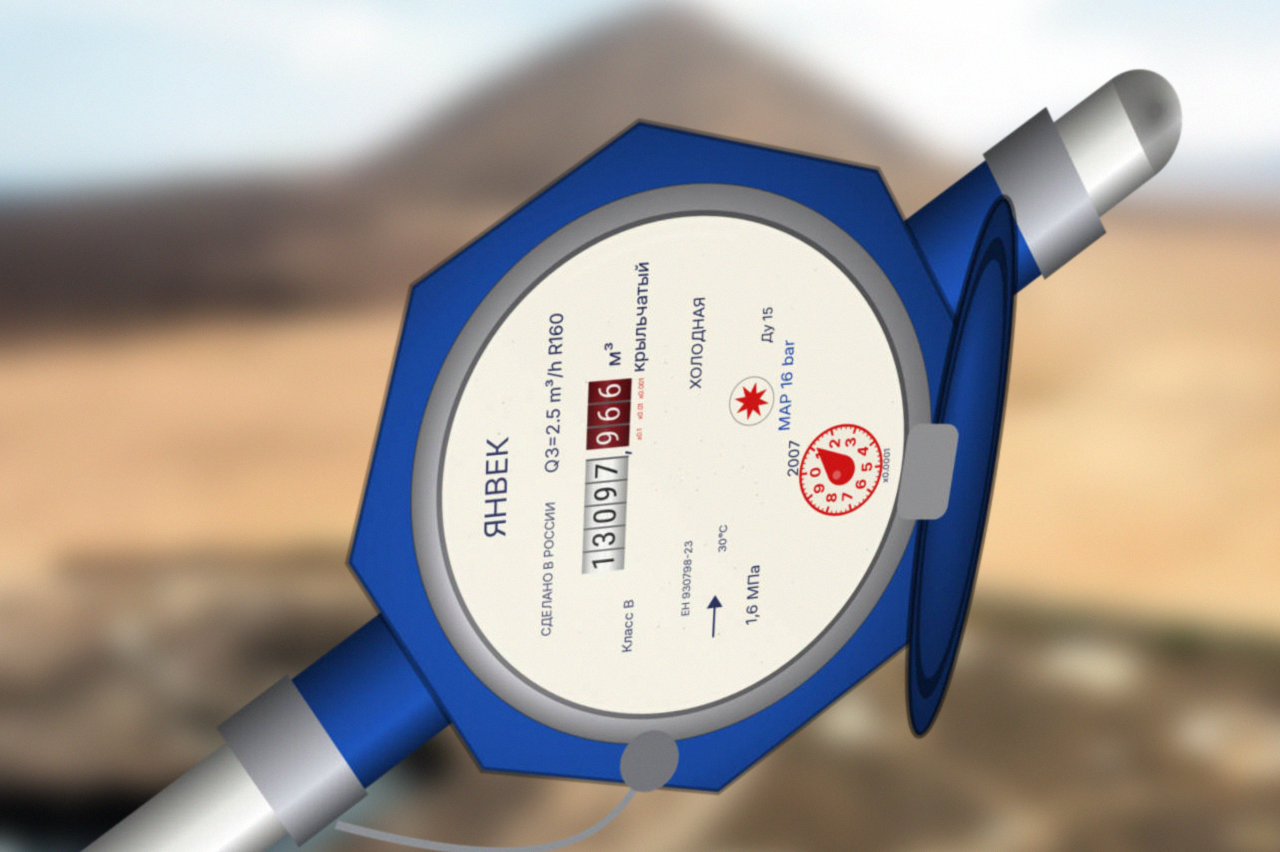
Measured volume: 13097.9661 m³
